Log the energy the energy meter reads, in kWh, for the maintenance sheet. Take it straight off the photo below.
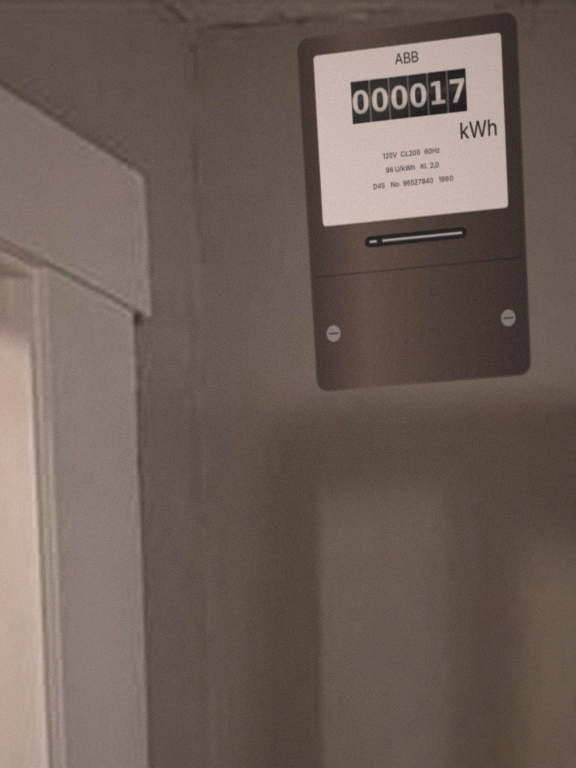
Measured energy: 17 kWh
